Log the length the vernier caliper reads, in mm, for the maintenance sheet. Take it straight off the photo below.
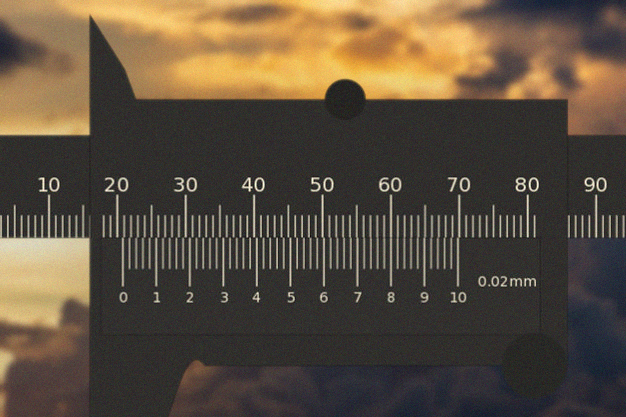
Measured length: 20.8 mm
